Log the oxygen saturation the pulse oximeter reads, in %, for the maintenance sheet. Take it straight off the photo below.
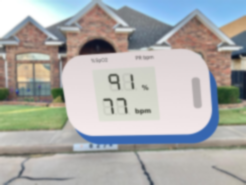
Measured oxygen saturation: 91 %
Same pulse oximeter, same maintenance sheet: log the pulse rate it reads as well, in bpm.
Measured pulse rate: 77 bpm
